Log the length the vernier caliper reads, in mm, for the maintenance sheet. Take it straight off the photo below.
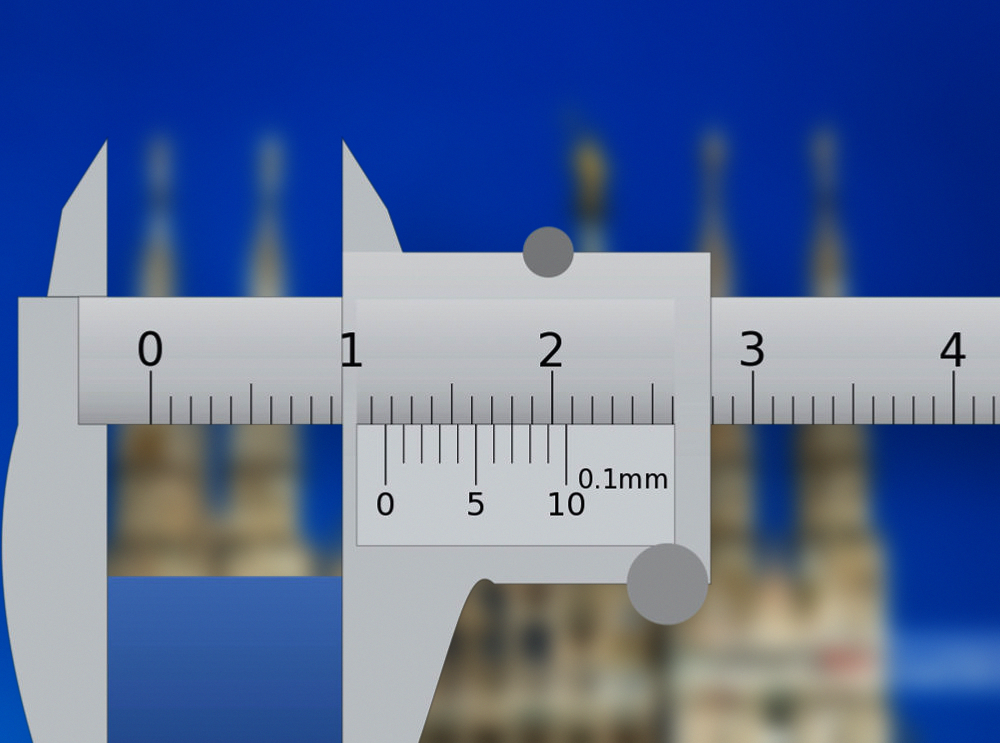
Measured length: 11.7 mm
